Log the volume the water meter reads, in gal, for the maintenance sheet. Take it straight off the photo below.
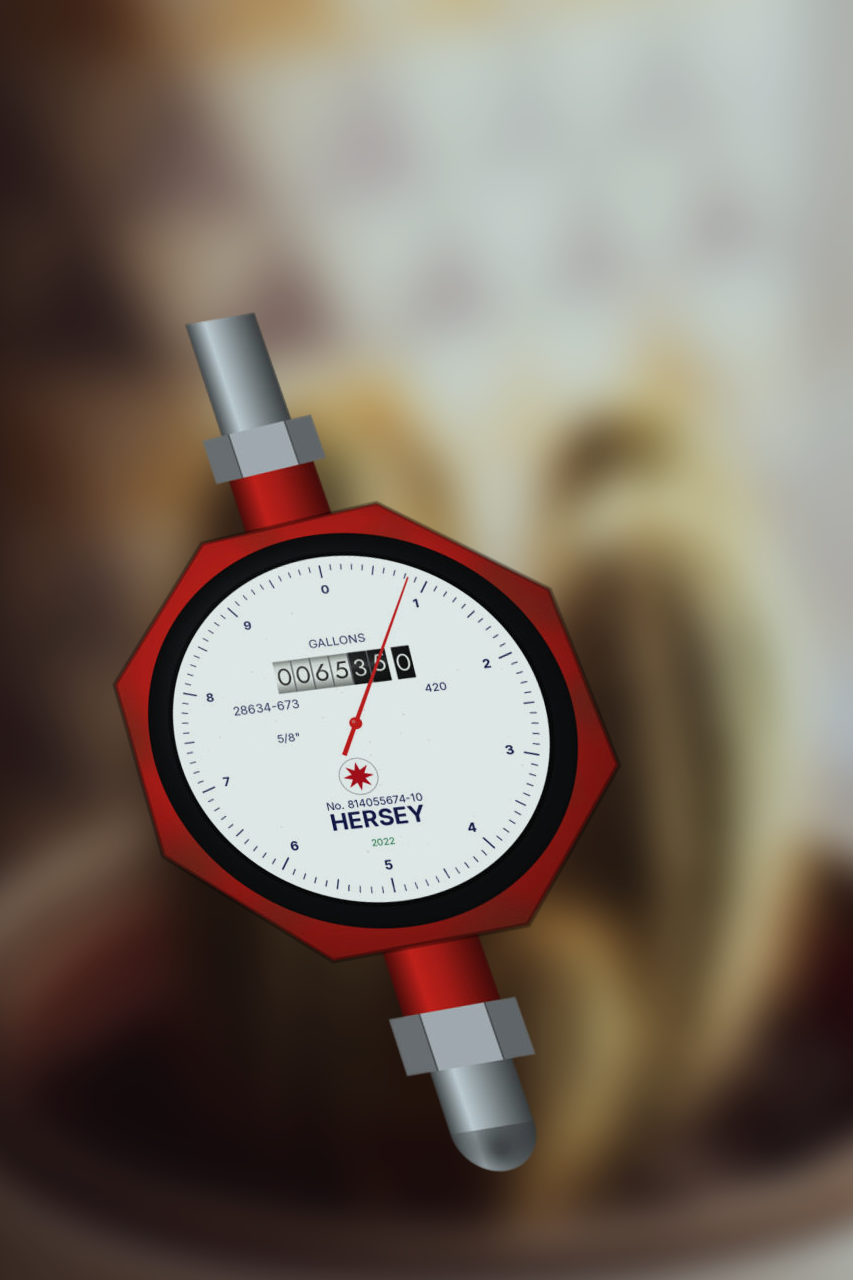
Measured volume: 65350.8 gal
